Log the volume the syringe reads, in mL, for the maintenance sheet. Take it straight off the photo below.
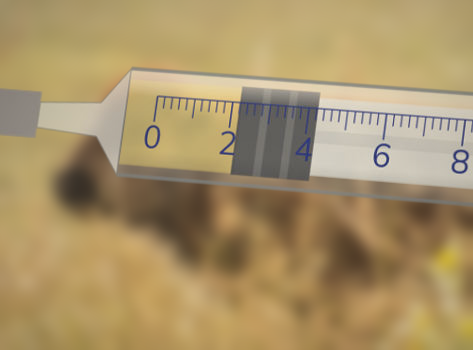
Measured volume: 2.2 mL
